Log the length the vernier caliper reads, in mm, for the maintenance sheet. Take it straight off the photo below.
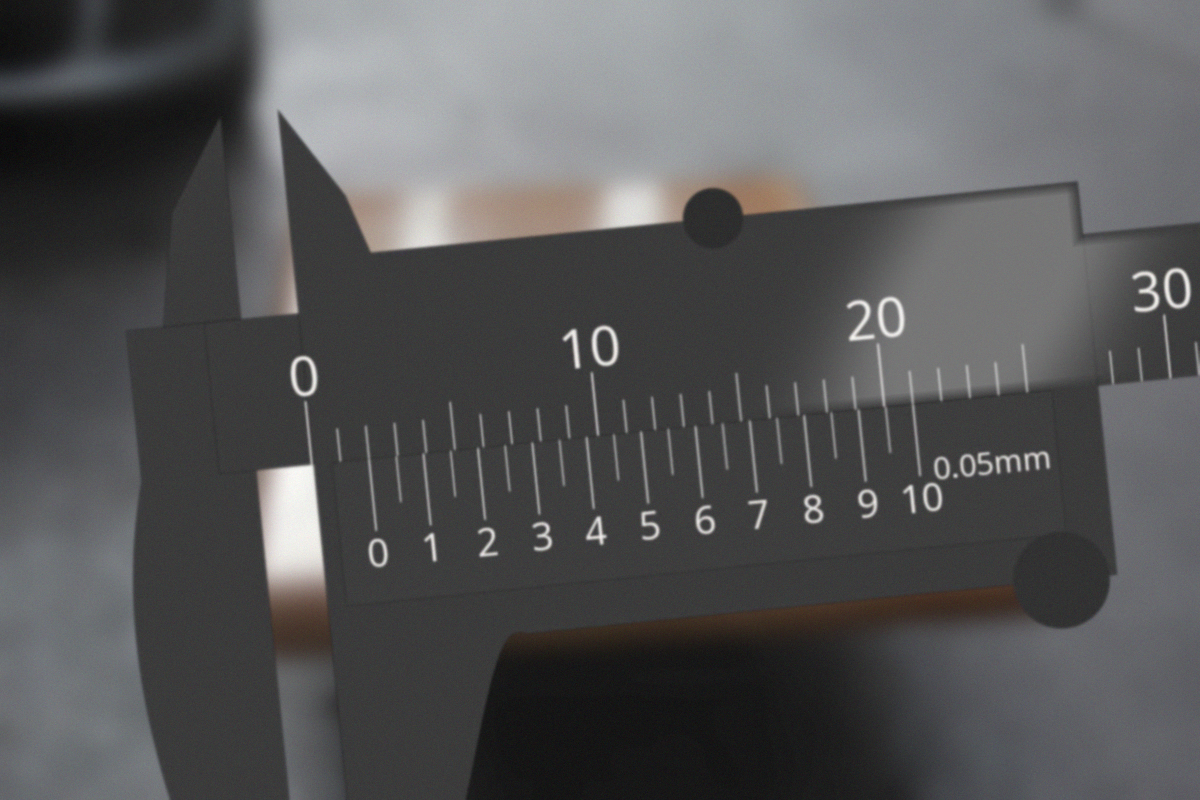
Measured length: 2.0 mm
